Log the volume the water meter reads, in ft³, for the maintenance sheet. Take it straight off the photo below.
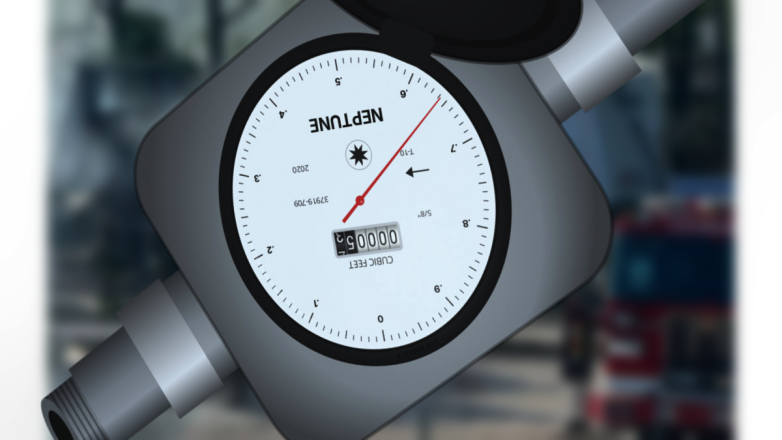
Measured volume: 52.64 ft³
